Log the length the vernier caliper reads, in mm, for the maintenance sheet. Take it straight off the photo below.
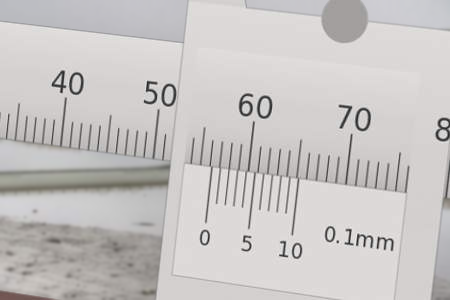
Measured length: 56.2 mm
